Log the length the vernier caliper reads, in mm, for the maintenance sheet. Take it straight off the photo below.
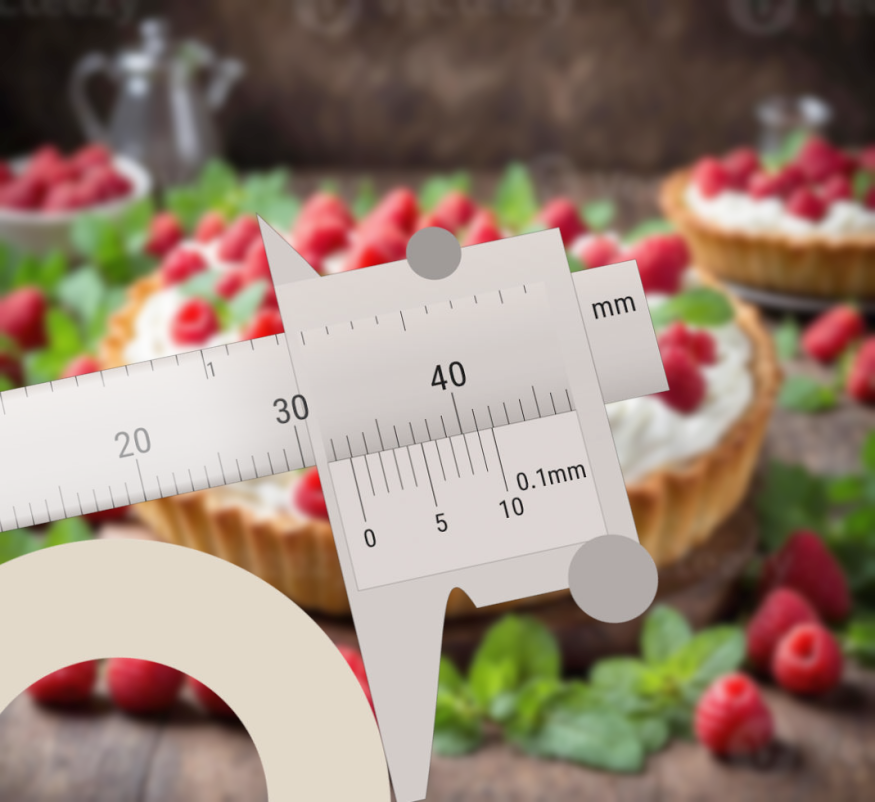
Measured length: 32.9 mm
